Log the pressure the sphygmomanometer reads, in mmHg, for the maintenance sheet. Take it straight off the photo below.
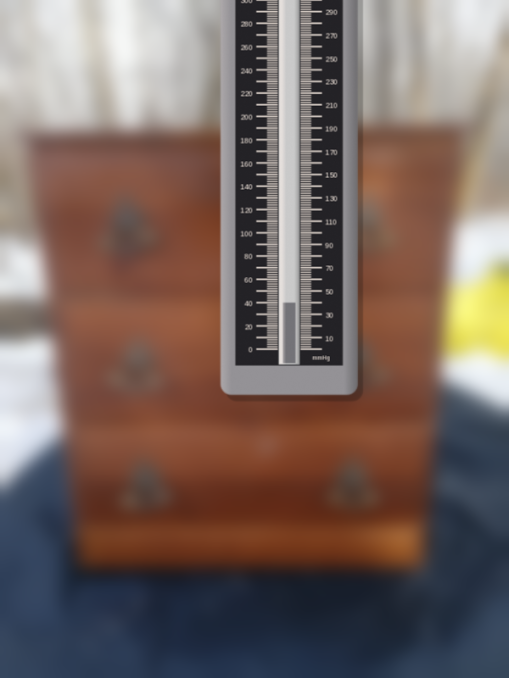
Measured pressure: 40 mmHg
